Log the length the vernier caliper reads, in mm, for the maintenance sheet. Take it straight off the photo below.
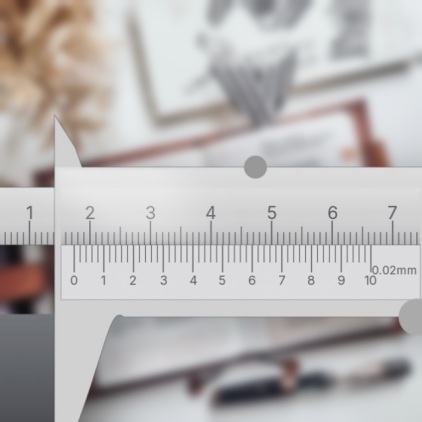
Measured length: 17.4 mm
